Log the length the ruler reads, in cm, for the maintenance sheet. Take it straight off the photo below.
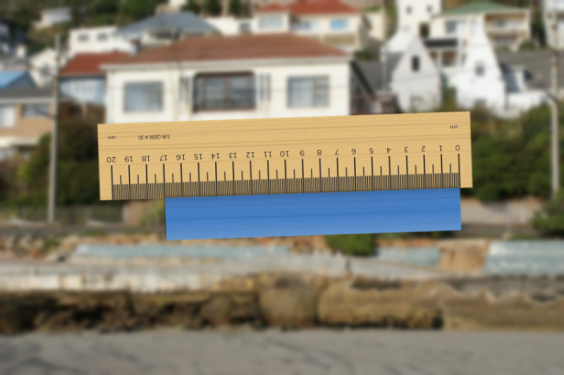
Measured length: 17 cm
